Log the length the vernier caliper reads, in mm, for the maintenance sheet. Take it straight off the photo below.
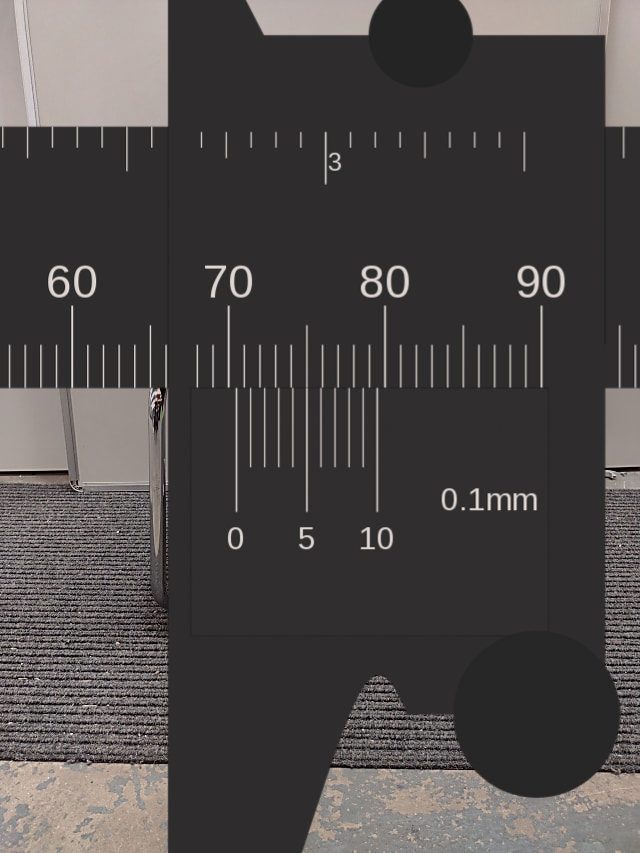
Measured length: 70.5 mm
